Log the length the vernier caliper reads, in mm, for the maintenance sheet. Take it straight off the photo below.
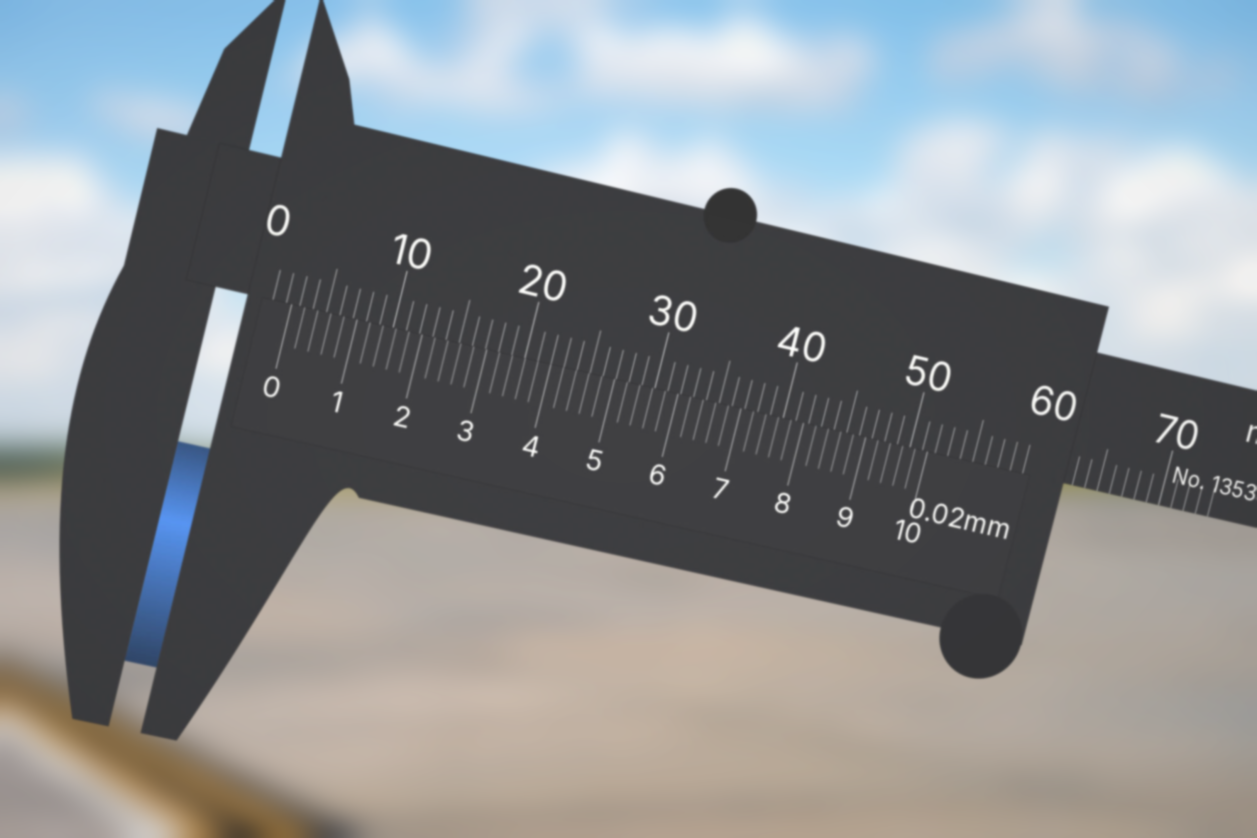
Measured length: 2.4 mm
